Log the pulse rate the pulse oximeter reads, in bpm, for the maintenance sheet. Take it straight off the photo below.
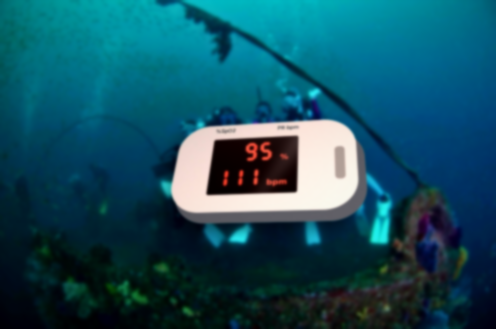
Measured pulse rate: 111 bpm
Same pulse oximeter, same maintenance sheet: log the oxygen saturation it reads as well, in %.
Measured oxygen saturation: 95 %
